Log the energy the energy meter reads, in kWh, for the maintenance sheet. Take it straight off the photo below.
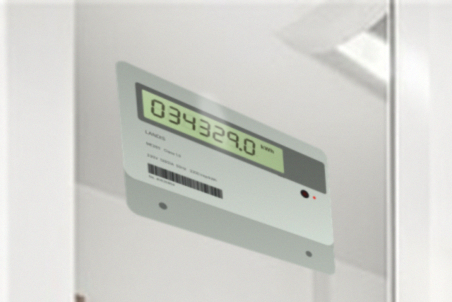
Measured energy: 34329.0 kWh
